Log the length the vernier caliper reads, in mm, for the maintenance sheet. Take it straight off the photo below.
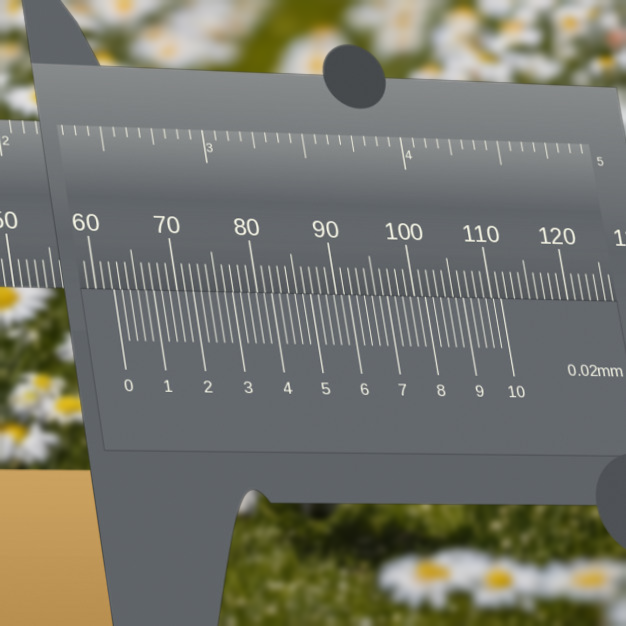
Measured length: 62.2 mm
